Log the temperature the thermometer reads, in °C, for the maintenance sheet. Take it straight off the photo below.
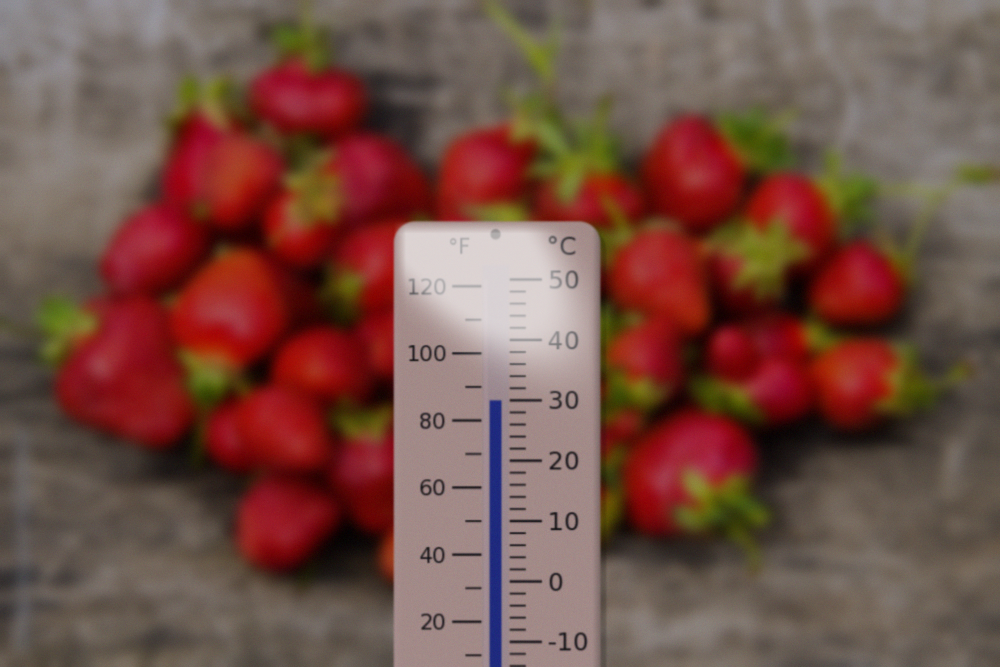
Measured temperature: 30 °C
